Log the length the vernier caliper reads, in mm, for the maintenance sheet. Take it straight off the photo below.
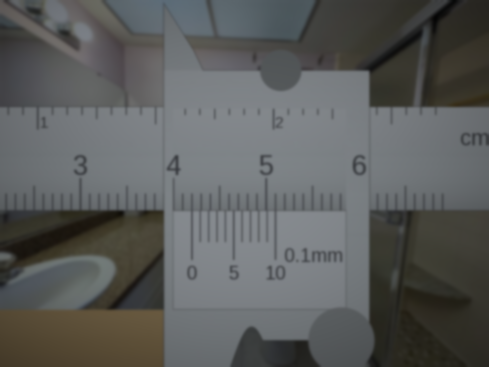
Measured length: 42.0 mm
